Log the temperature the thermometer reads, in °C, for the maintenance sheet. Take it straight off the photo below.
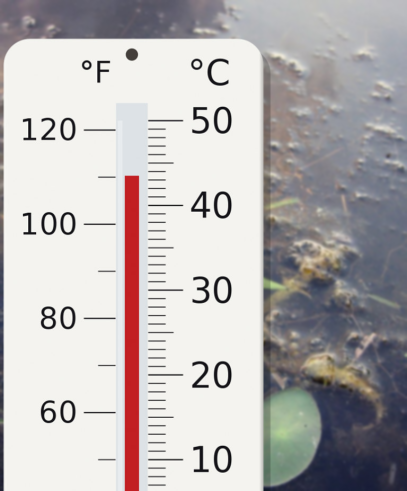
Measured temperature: 43.5 °C
